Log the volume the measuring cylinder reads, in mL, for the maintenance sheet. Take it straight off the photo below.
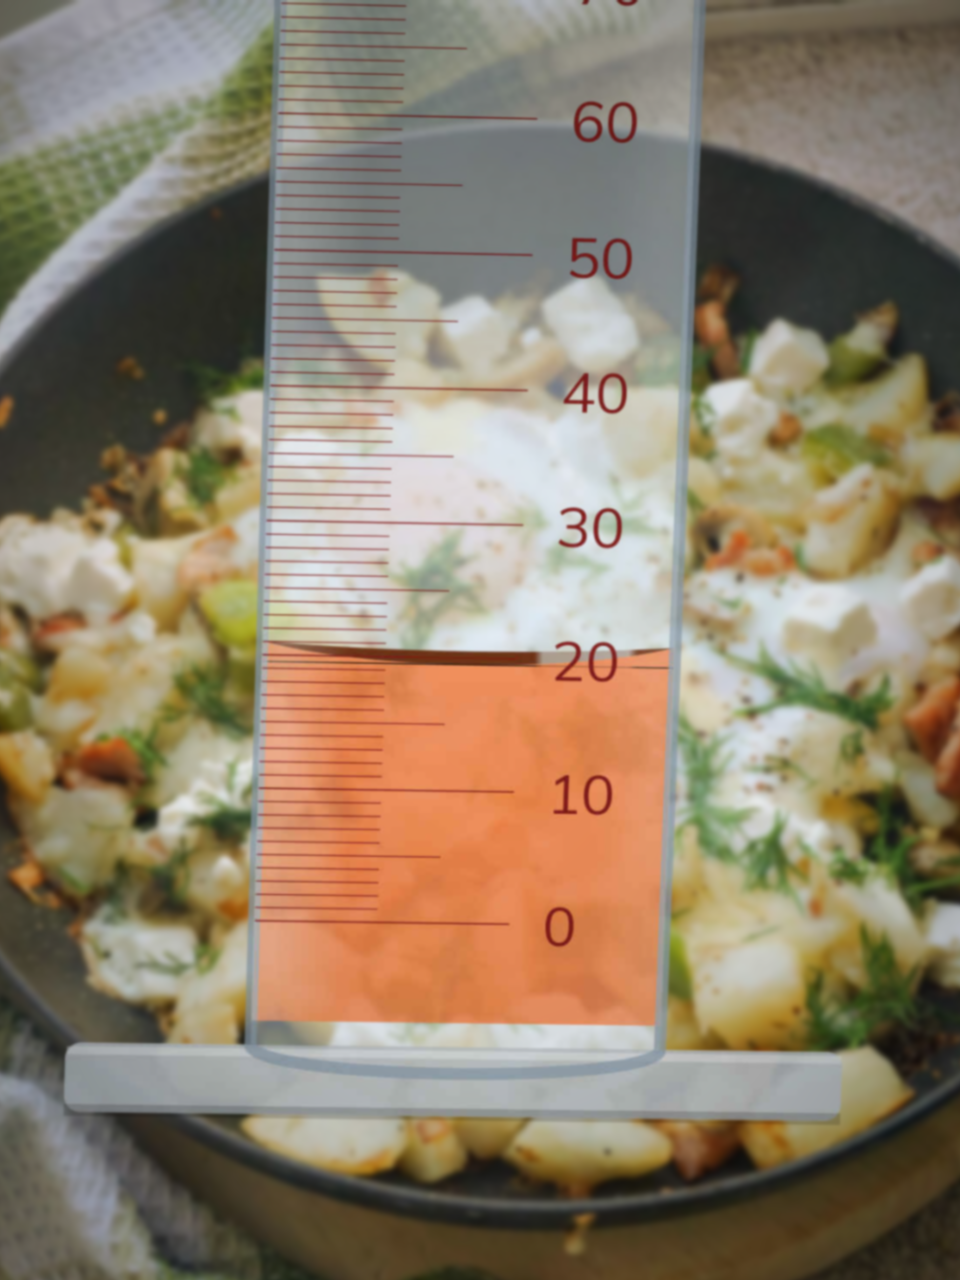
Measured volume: 19.5 mL
